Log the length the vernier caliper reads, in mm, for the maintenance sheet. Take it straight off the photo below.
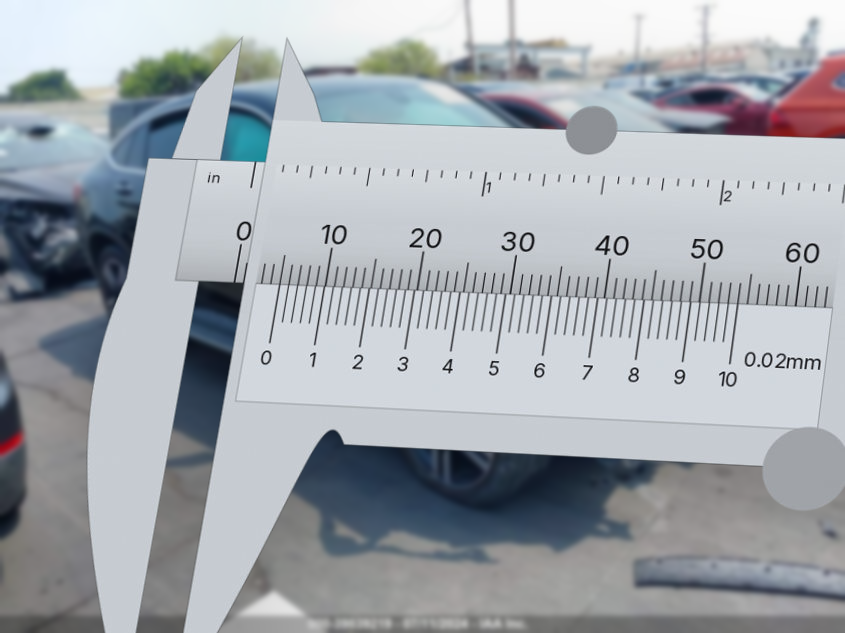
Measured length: 5.0 mm
